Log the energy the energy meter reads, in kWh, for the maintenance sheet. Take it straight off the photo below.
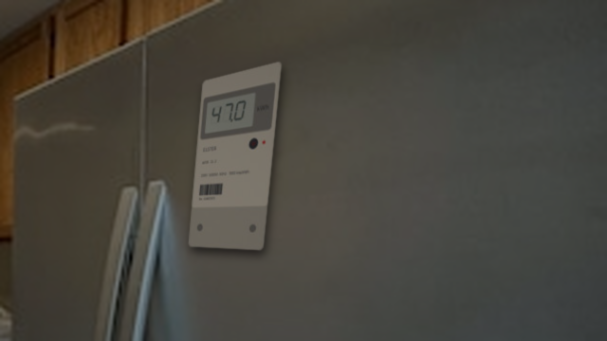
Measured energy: 47.0 kWh
